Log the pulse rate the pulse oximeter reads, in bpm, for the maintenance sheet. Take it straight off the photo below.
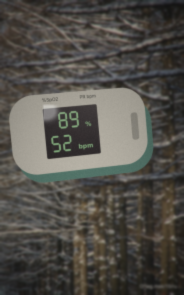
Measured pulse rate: 52 bpm
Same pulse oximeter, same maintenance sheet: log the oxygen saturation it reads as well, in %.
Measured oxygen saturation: 89 %
